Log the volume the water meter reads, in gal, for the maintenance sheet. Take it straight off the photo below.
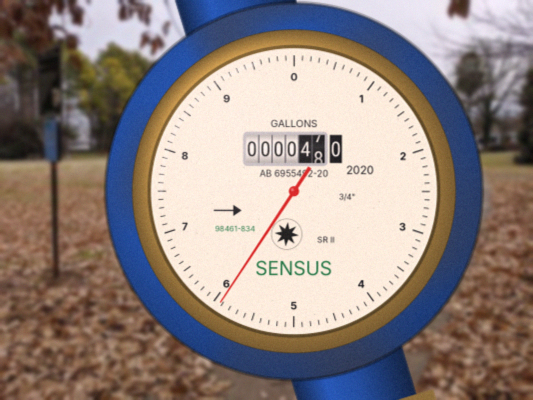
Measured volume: 475.9 gal
